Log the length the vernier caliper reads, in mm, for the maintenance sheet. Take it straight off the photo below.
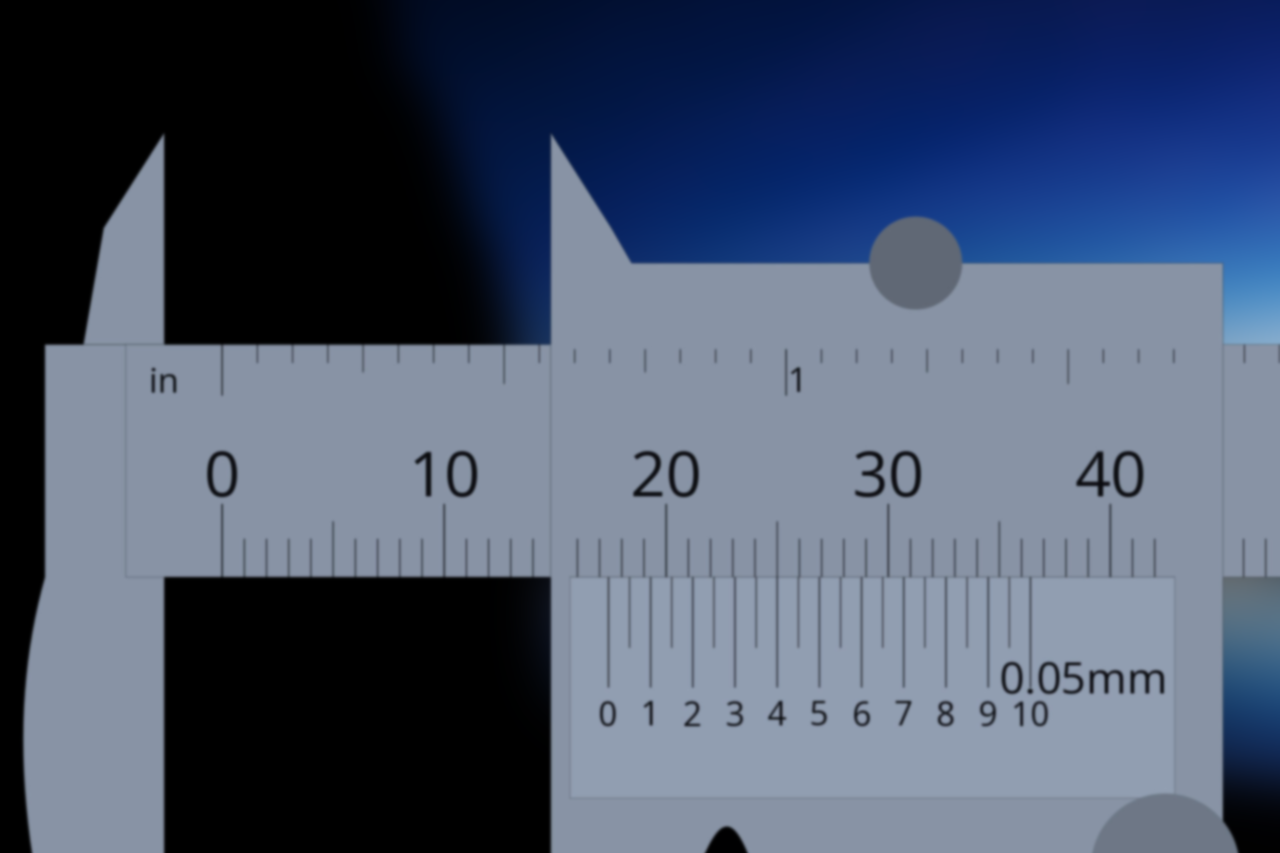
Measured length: 17.4 mm
